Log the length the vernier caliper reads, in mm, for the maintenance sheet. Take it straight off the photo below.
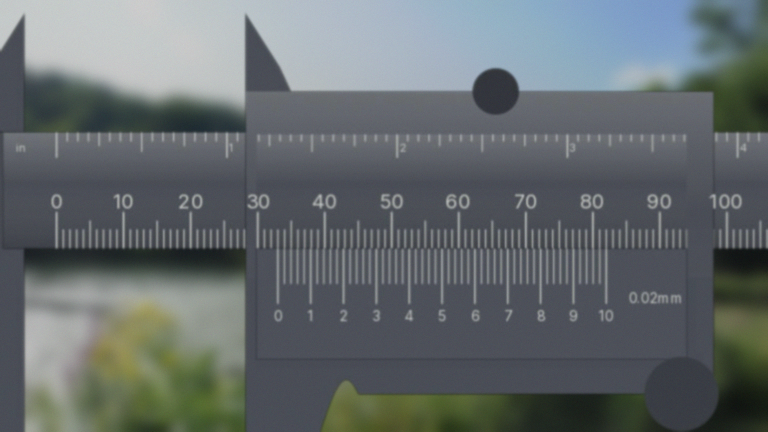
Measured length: 33.0 mm
